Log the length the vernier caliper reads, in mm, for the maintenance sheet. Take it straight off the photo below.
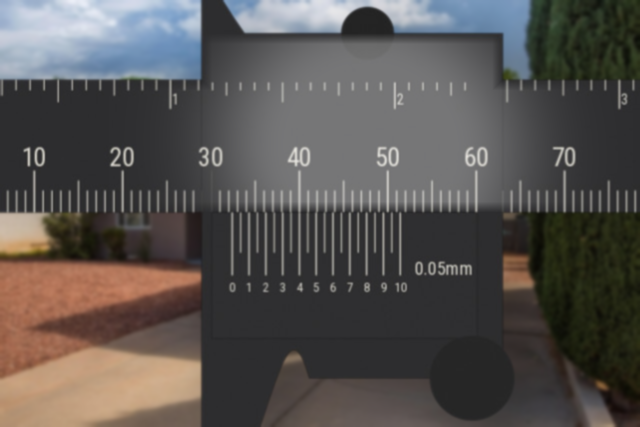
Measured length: 32.4 mm
